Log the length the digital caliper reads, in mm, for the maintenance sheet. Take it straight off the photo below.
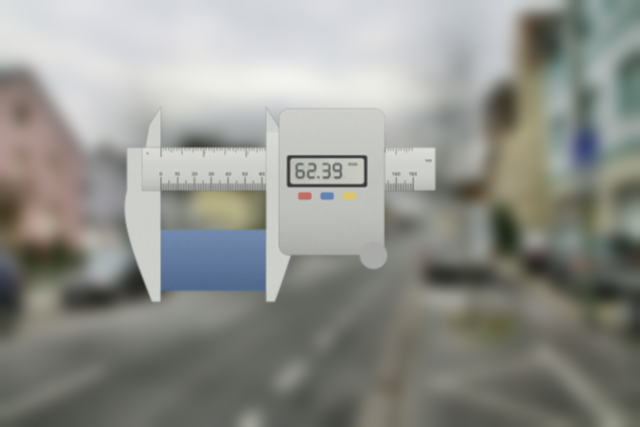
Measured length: 62.39 mm
